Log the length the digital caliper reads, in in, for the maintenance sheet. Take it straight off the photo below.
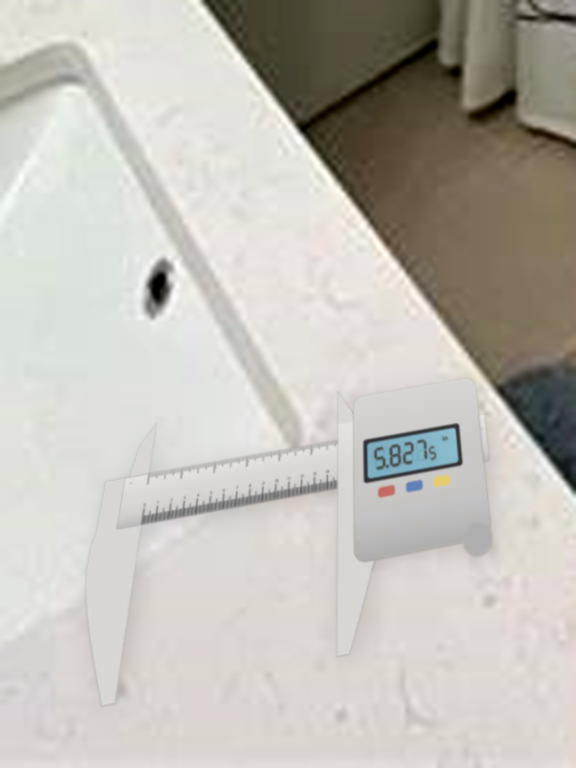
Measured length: 5.8275 in
